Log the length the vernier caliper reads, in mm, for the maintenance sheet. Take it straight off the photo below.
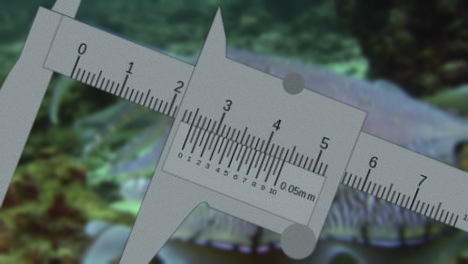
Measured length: 25.0 mm
